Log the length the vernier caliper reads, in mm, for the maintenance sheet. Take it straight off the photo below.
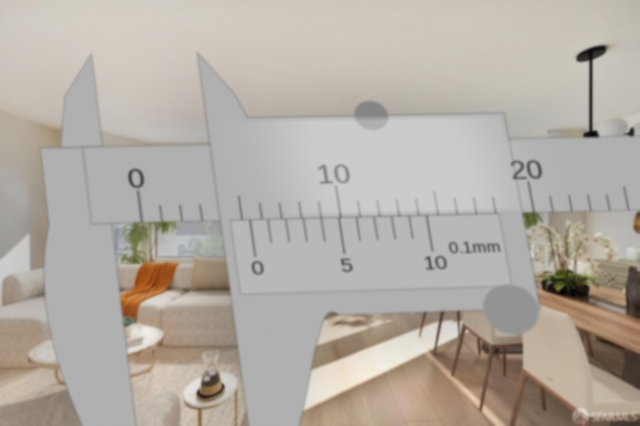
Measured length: 5.4 mm
